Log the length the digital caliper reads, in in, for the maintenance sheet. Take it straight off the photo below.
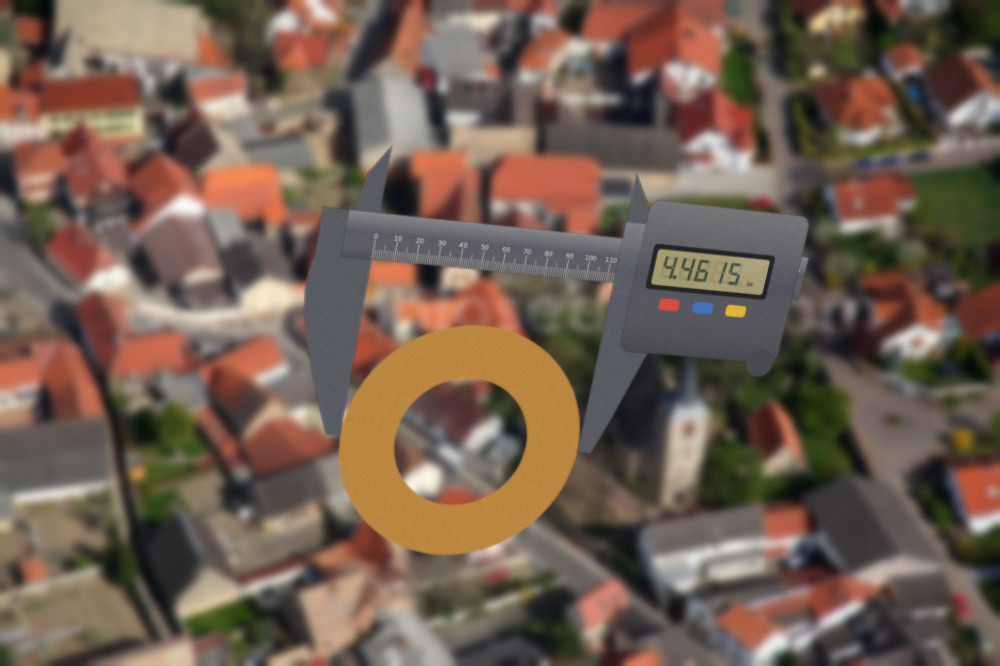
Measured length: 4.4615 in
